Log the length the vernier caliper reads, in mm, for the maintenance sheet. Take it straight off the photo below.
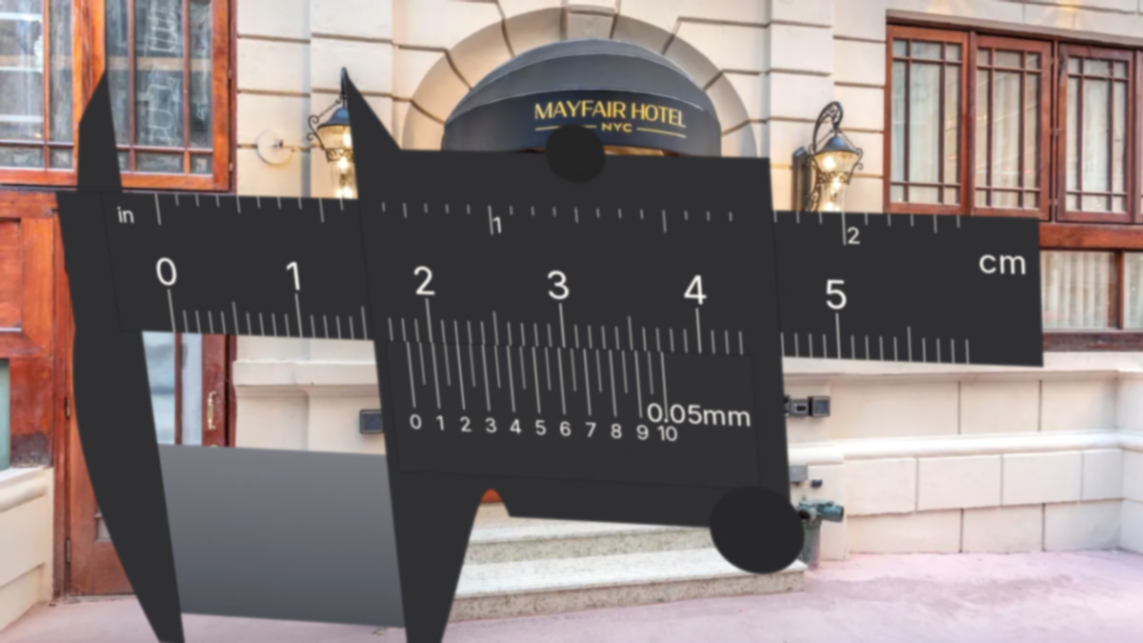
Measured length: 18.2 mm
